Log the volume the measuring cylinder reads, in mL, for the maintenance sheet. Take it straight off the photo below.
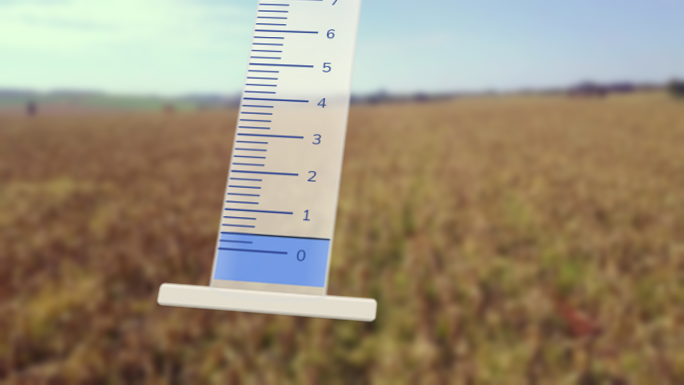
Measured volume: 0.4 mL
